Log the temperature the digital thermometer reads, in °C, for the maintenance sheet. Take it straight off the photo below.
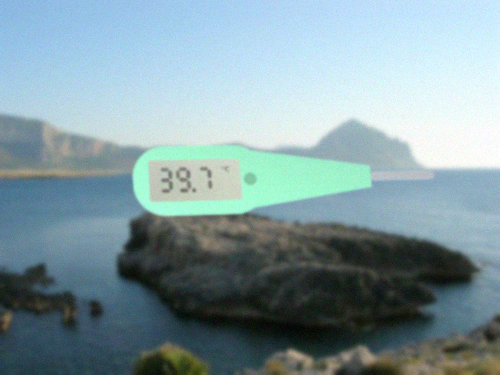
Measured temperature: 39.7 °C
